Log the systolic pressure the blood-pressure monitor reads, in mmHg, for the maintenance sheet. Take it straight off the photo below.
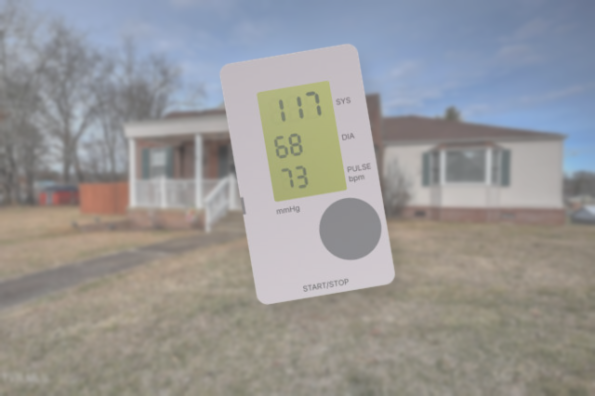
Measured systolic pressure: 117 mmHg
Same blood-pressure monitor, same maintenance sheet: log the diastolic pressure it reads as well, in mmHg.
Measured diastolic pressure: 68 mmHg
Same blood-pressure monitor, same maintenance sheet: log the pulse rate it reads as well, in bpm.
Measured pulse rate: 73 bpm
